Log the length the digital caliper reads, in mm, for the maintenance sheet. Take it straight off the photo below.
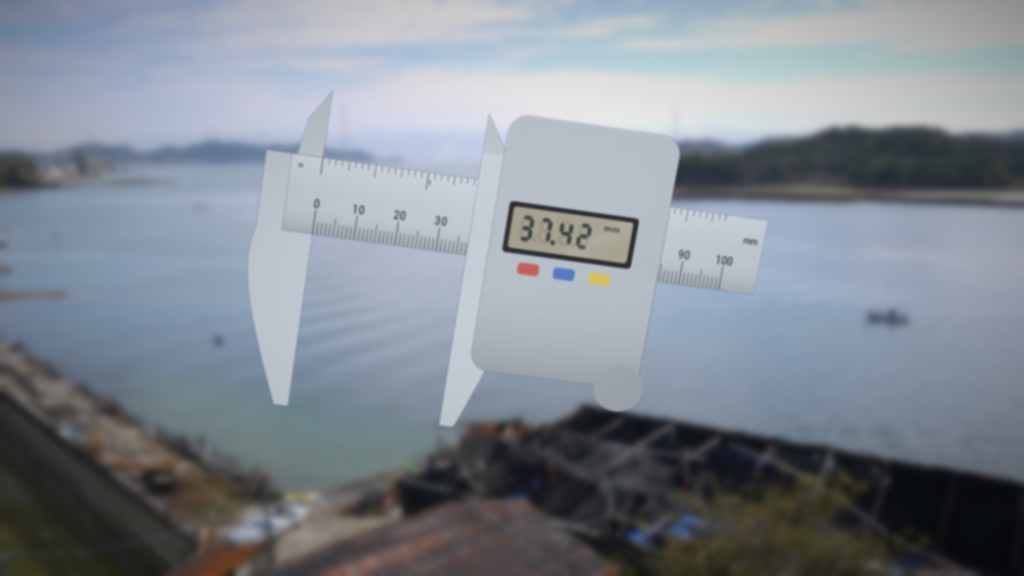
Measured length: 37.42 mm
